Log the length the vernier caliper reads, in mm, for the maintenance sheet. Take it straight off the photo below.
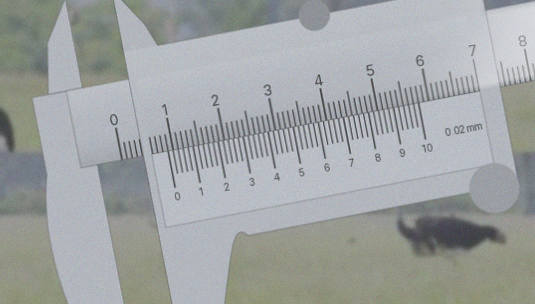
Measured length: 9.0 mm
